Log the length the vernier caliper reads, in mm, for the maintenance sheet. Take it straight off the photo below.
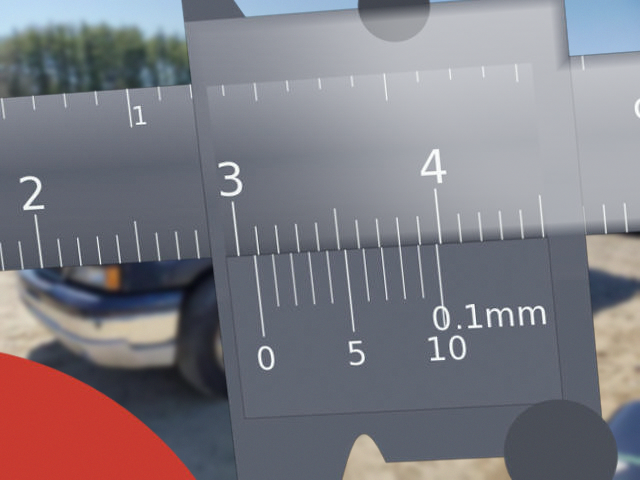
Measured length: 30.8 mm
